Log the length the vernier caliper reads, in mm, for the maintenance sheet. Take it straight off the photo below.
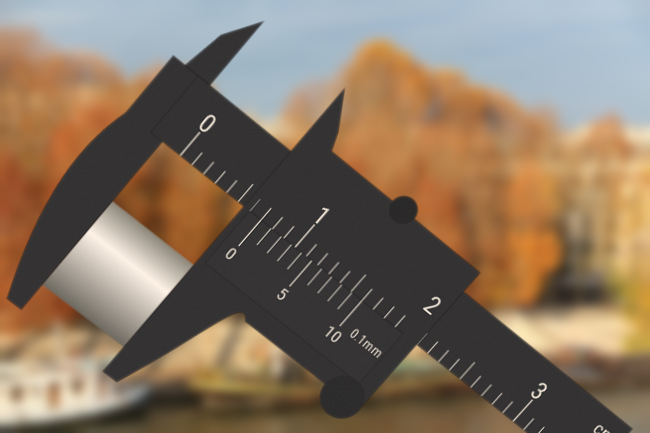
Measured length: 7.0 mm
